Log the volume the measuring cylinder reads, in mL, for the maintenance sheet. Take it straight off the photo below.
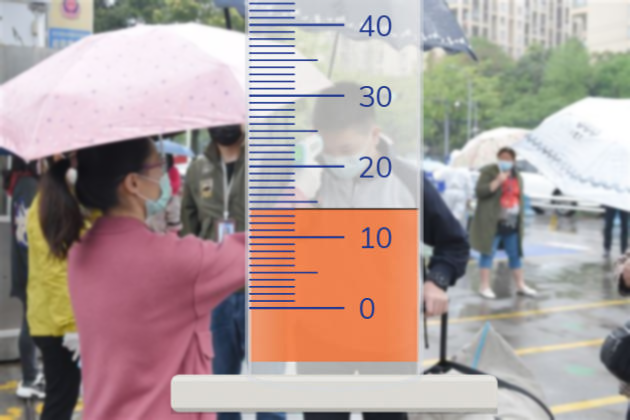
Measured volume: 14 mL
